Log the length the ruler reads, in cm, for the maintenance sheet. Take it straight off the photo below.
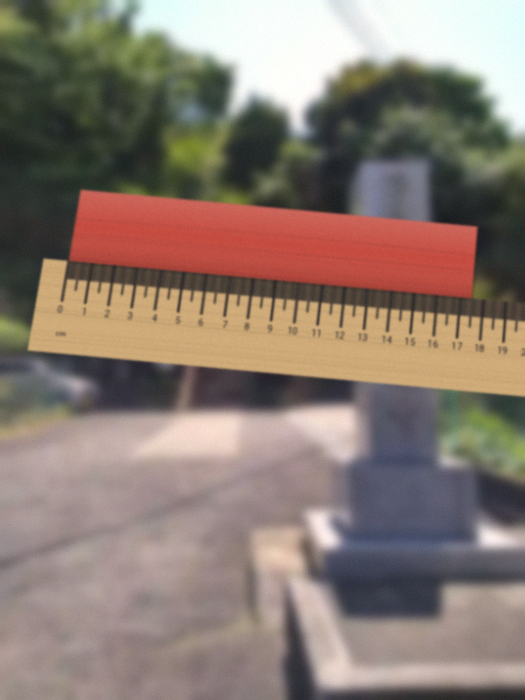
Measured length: 17.5 cm
